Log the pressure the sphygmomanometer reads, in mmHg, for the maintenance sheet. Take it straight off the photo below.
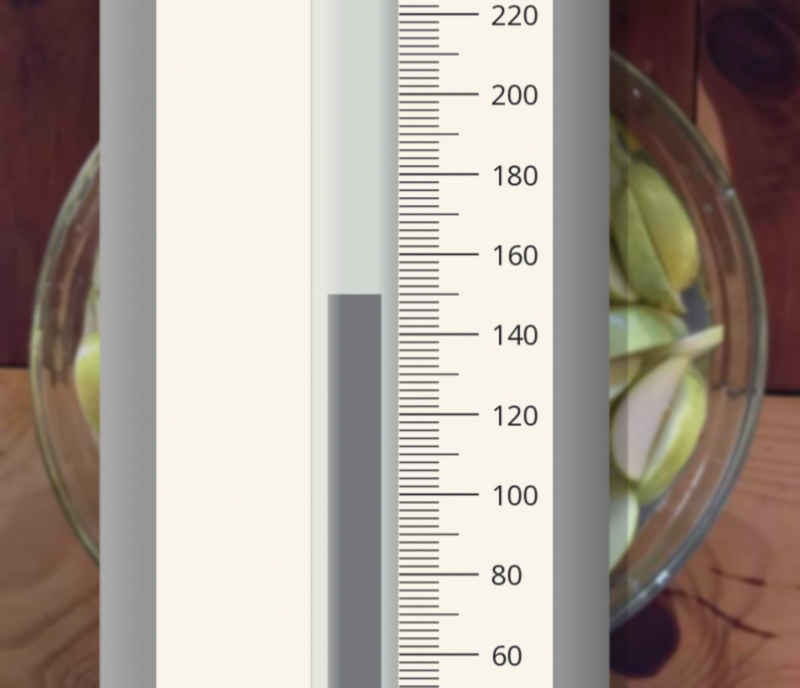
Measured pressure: 150 mmHg
